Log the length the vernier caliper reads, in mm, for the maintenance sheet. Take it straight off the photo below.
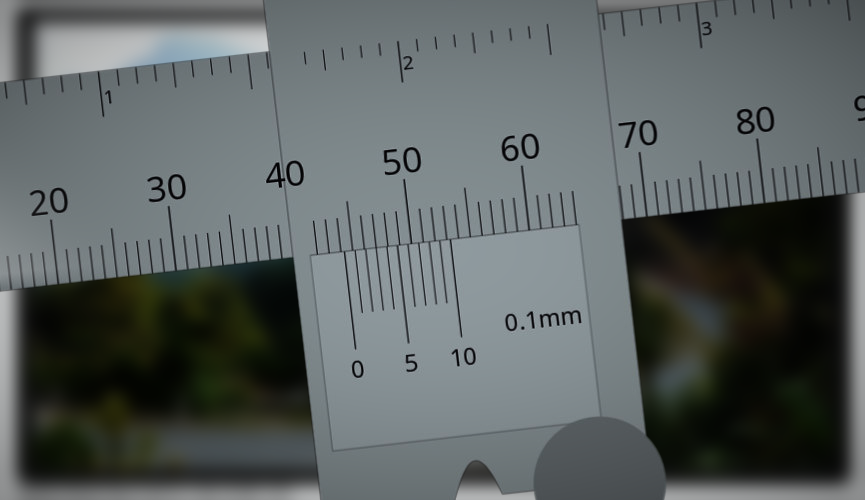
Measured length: 44.3 mm
